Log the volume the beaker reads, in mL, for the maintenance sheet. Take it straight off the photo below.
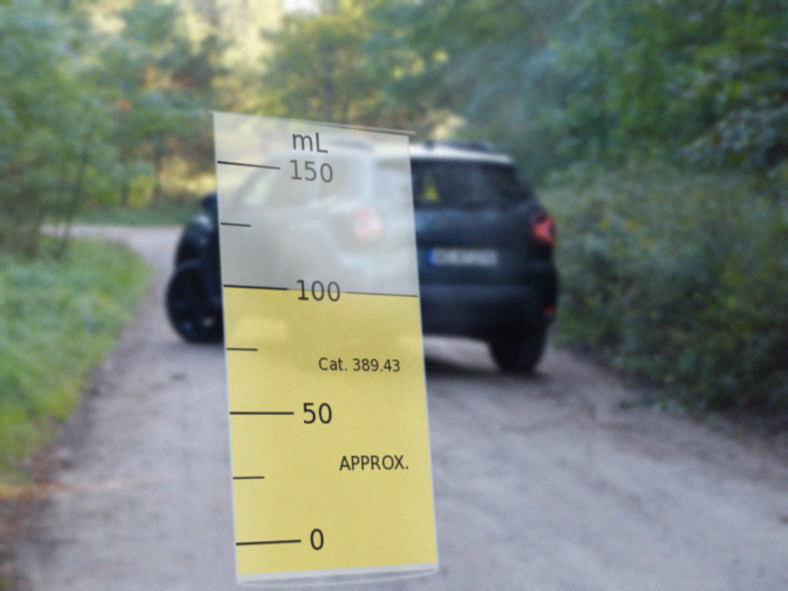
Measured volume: 100 mL
